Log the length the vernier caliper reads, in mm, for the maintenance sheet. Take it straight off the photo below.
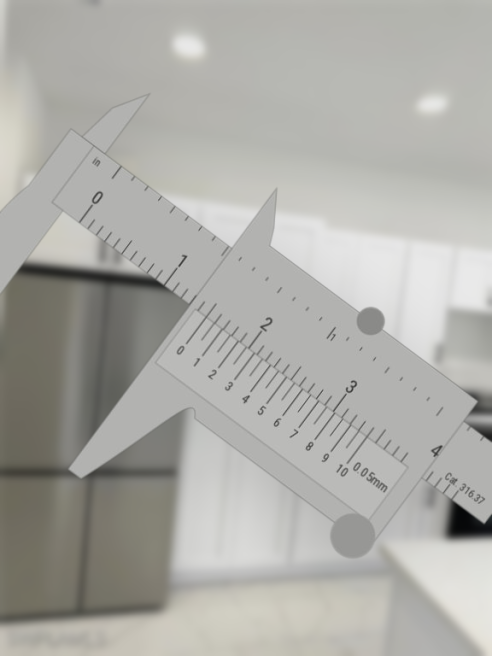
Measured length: 15.0 mm
